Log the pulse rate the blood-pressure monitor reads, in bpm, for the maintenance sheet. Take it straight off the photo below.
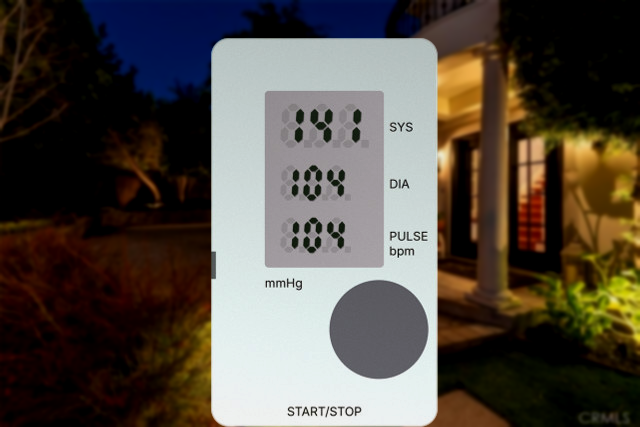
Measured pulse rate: 104 bpm
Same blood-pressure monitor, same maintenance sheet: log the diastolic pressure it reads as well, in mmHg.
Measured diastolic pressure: 104 mmHg
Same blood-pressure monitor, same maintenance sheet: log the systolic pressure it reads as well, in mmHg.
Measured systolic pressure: 141 mmHg
